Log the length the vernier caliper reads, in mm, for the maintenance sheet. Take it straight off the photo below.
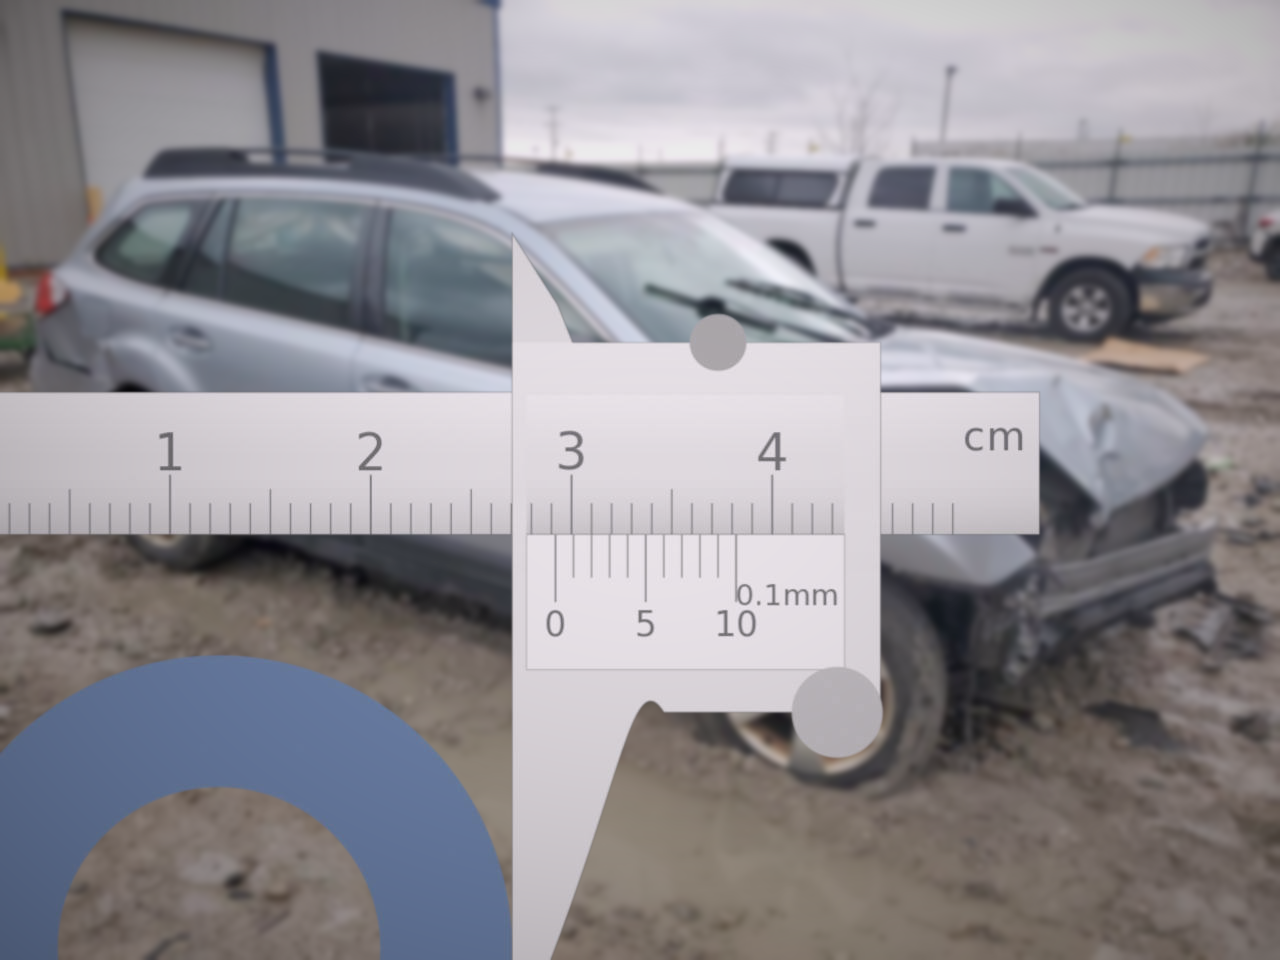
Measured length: 29.2 mm
